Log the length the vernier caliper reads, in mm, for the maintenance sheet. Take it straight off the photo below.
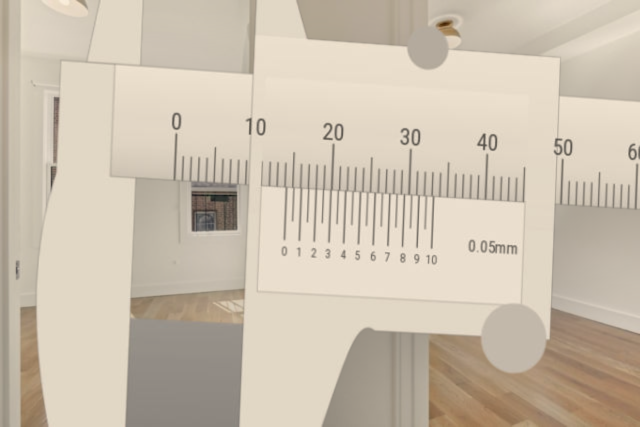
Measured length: 14.2 mm
